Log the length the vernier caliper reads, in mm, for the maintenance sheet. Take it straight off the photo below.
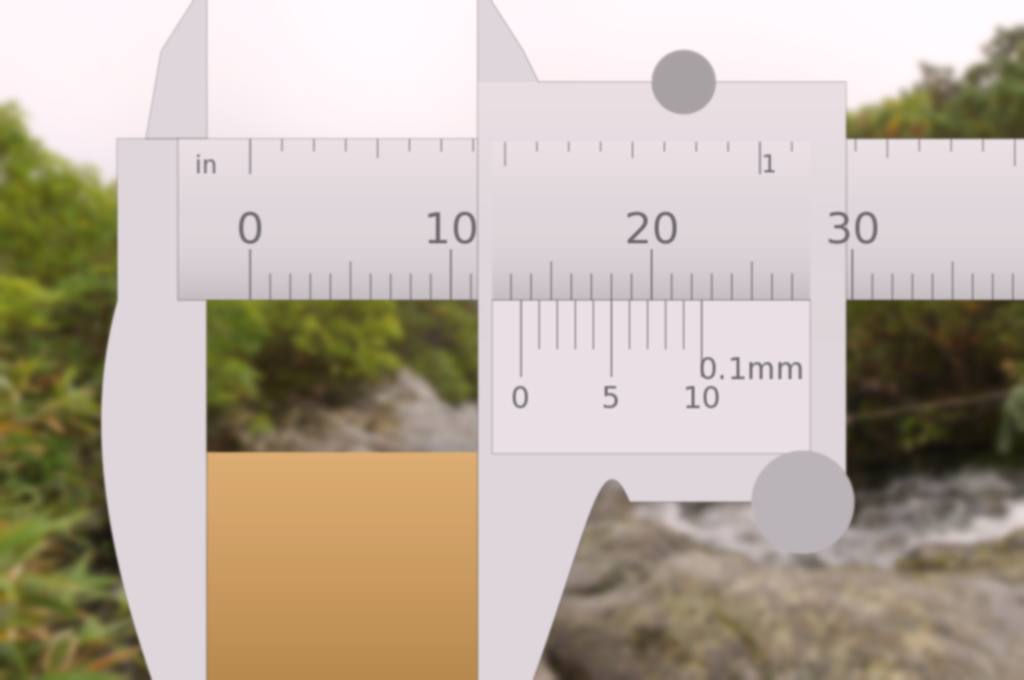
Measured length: 13.5 mm
